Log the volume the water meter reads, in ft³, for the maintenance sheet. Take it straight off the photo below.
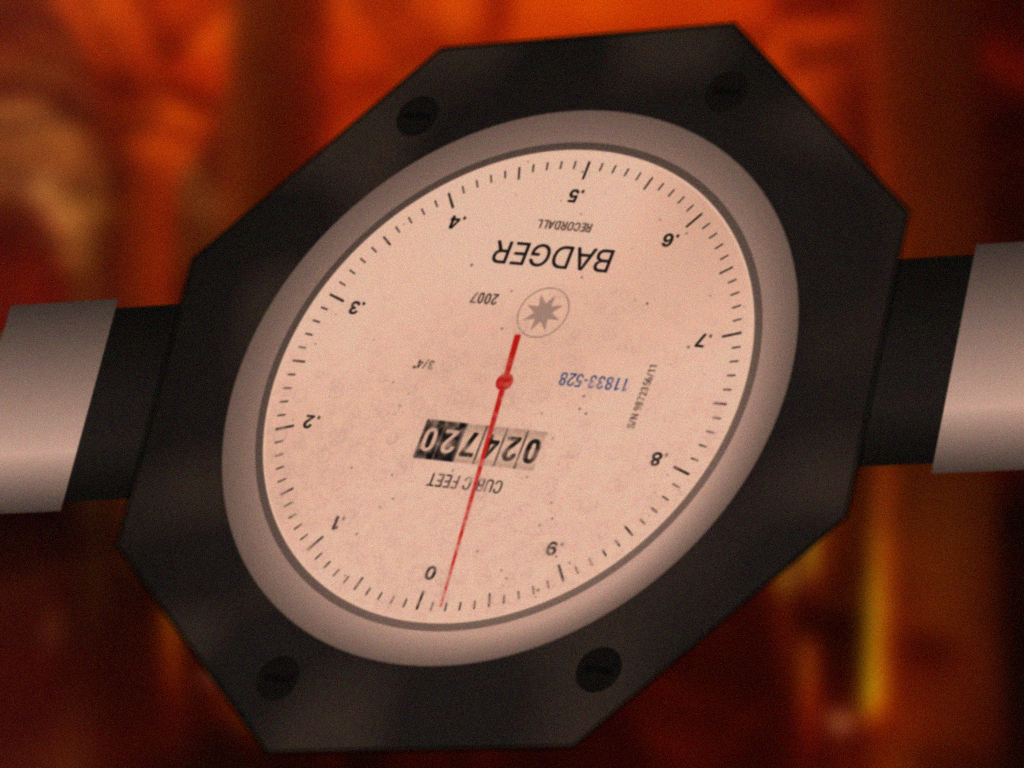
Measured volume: 24719.98 ft³
